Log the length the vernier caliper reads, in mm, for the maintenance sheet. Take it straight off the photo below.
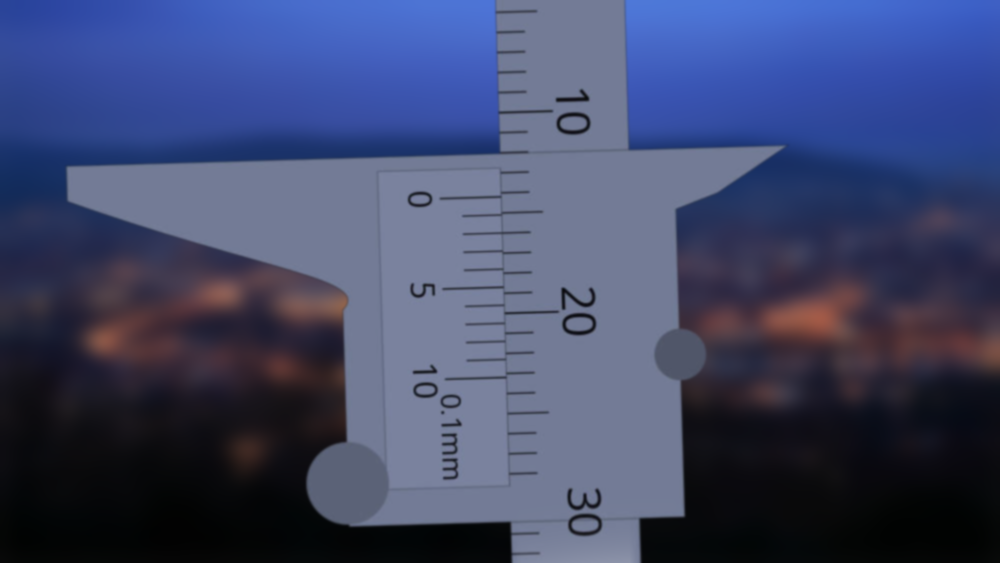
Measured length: 14.2 mm
